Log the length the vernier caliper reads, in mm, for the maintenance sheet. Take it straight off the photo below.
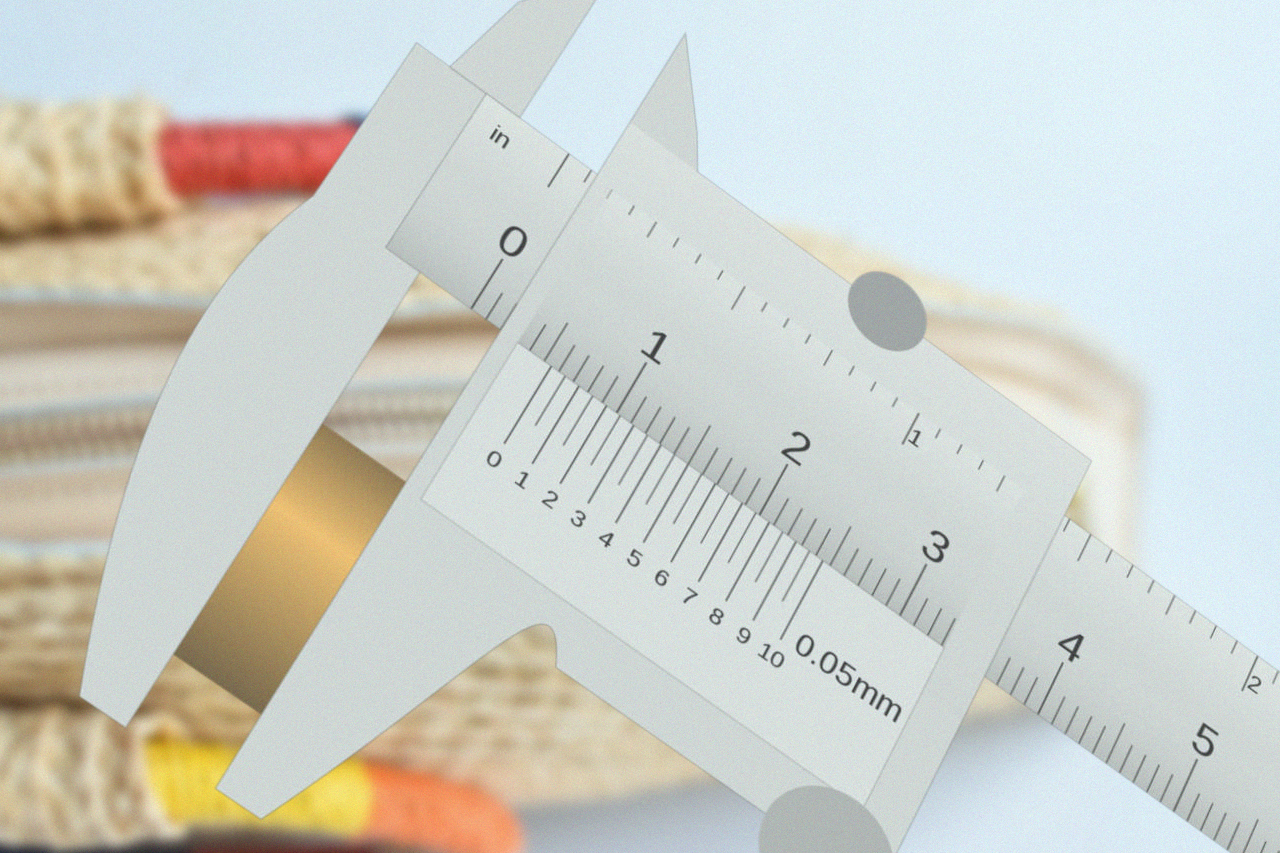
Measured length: 5.5 mm
